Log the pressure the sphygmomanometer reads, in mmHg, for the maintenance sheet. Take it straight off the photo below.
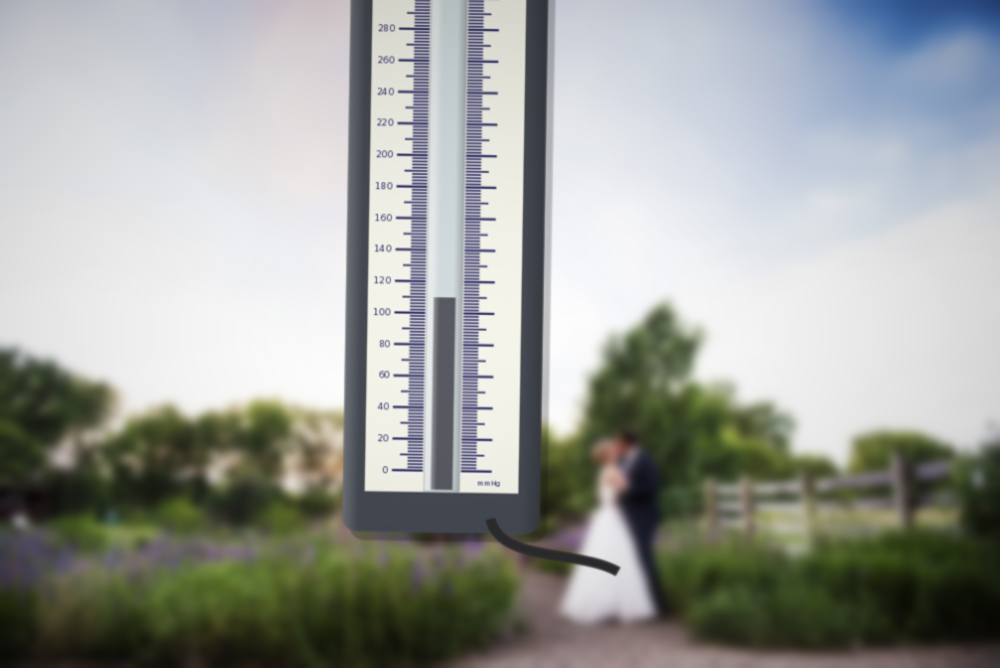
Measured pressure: 110 mmHg
